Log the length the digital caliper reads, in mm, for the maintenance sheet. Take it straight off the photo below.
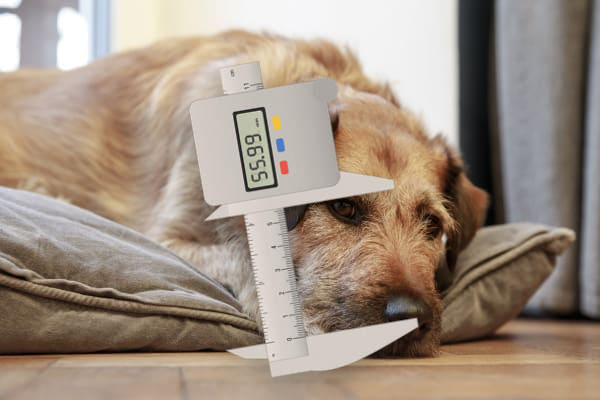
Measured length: 55.99 mm
